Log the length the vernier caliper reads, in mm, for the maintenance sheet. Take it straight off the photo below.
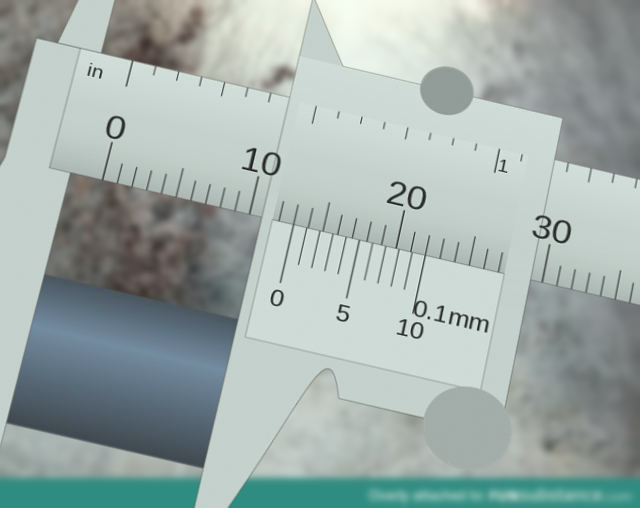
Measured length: 13.0 mm
